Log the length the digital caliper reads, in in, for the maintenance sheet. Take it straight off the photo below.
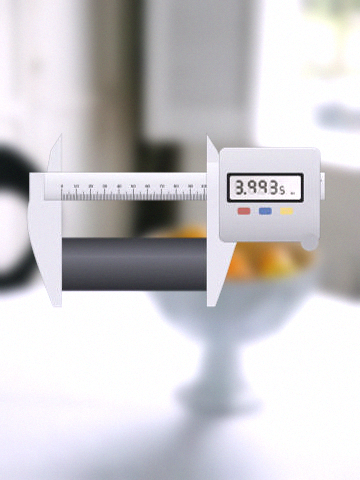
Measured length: 3.9935 in
